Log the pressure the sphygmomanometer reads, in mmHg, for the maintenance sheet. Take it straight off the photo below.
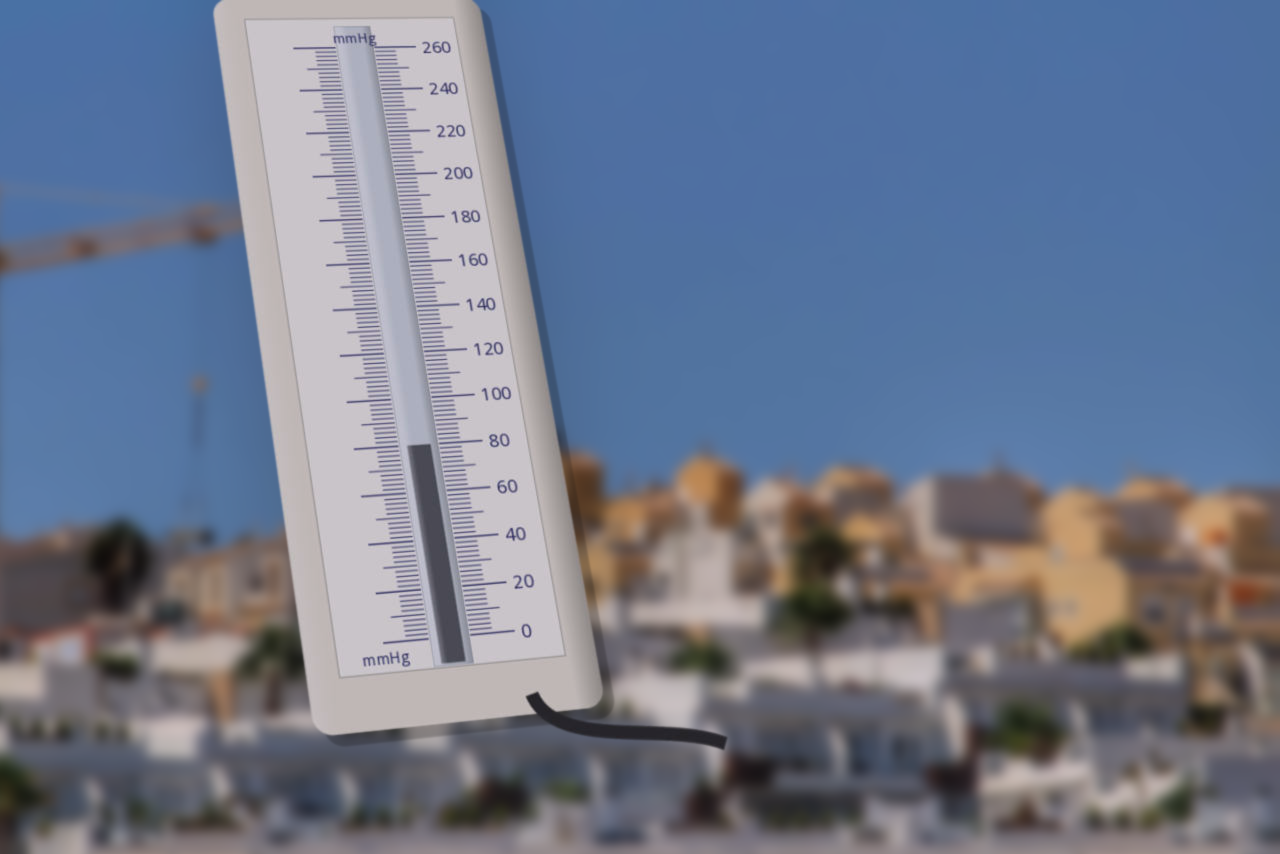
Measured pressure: 80 mmHg
